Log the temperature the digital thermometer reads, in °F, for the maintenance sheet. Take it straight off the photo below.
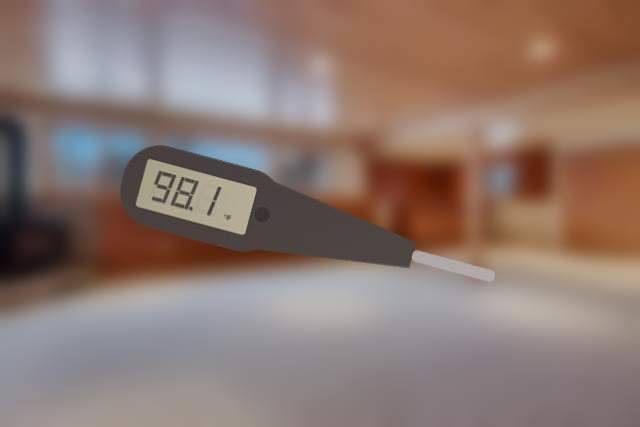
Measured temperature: 98.1 °F
